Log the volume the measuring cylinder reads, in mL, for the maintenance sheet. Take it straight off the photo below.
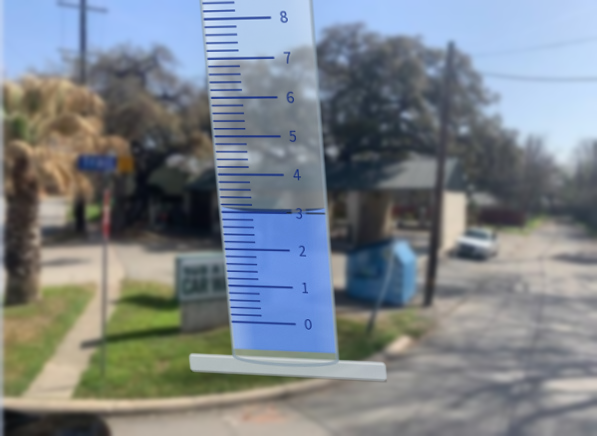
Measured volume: 3 mL
